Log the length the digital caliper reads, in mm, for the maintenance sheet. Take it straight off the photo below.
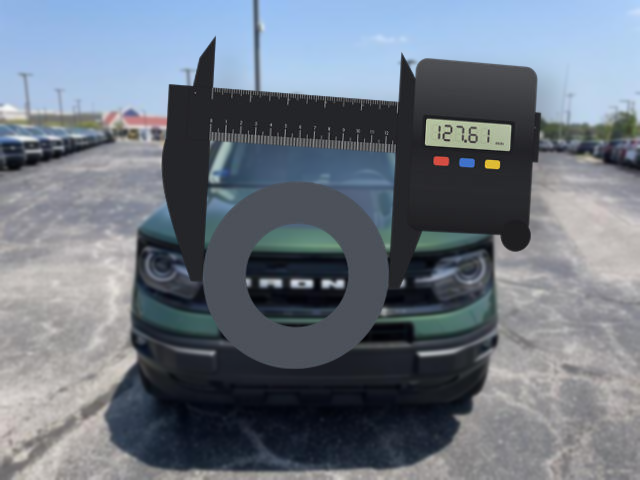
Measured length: 127.61 mm
